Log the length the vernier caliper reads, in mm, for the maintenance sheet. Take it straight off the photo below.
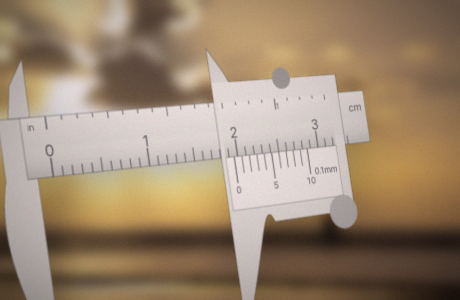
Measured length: 19.6 mm
